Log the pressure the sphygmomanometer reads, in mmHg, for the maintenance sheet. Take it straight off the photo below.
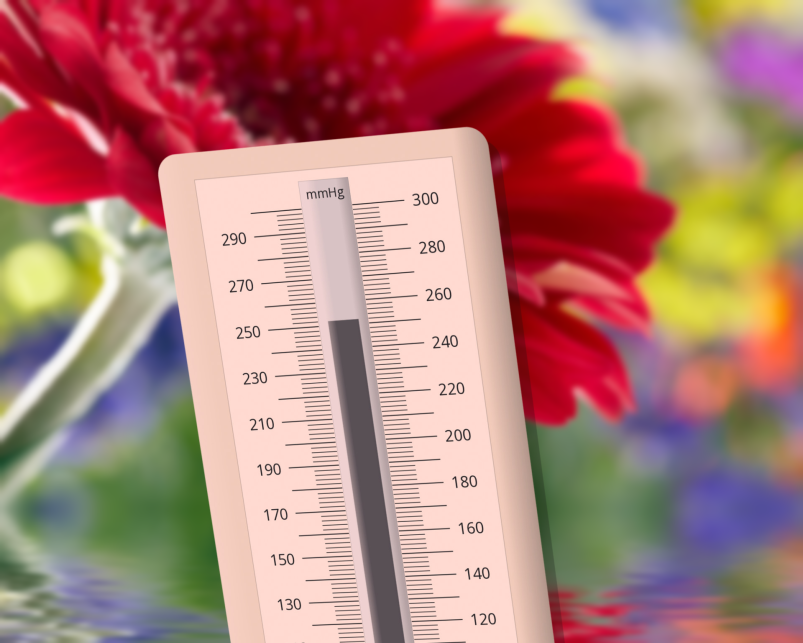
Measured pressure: 252 mmHg
